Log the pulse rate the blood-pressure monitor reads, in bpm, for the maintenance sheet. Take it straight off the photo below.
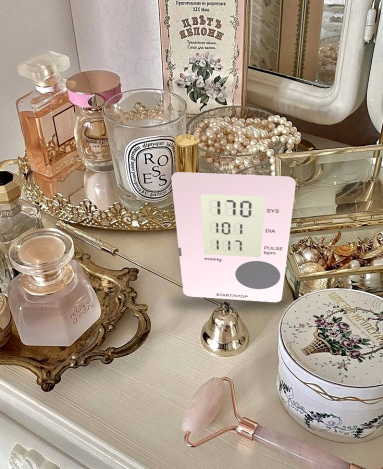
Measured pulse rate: 117 bpm
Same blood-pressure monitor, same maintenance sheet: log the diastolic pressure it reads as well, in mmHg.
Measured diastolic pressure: 101 mmHg
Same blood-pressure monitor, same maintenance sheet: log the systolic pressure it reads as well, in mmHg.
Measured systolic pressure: 170 mmHg
